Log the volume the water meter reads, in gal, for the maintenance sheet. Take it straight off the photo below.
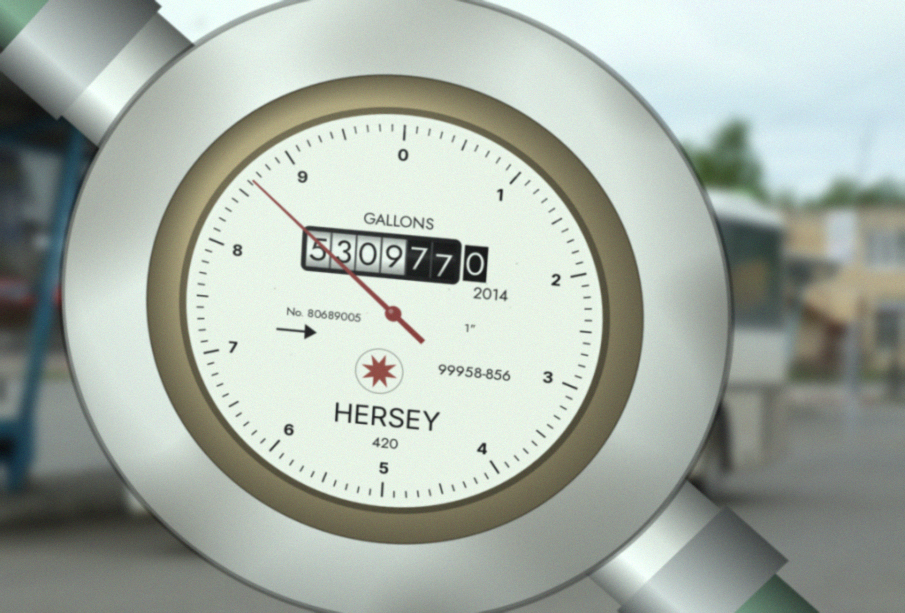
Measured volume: 5309768.6 gal
